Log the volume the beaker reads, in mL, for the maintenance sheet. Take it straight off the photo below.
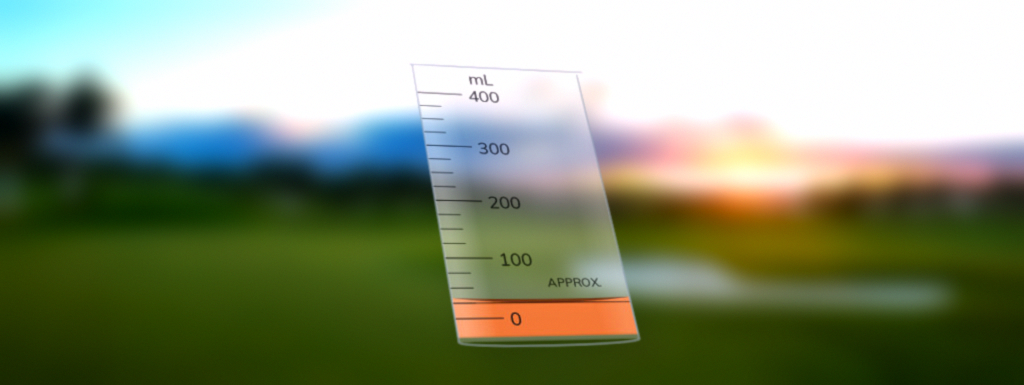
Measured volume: 25 mL
